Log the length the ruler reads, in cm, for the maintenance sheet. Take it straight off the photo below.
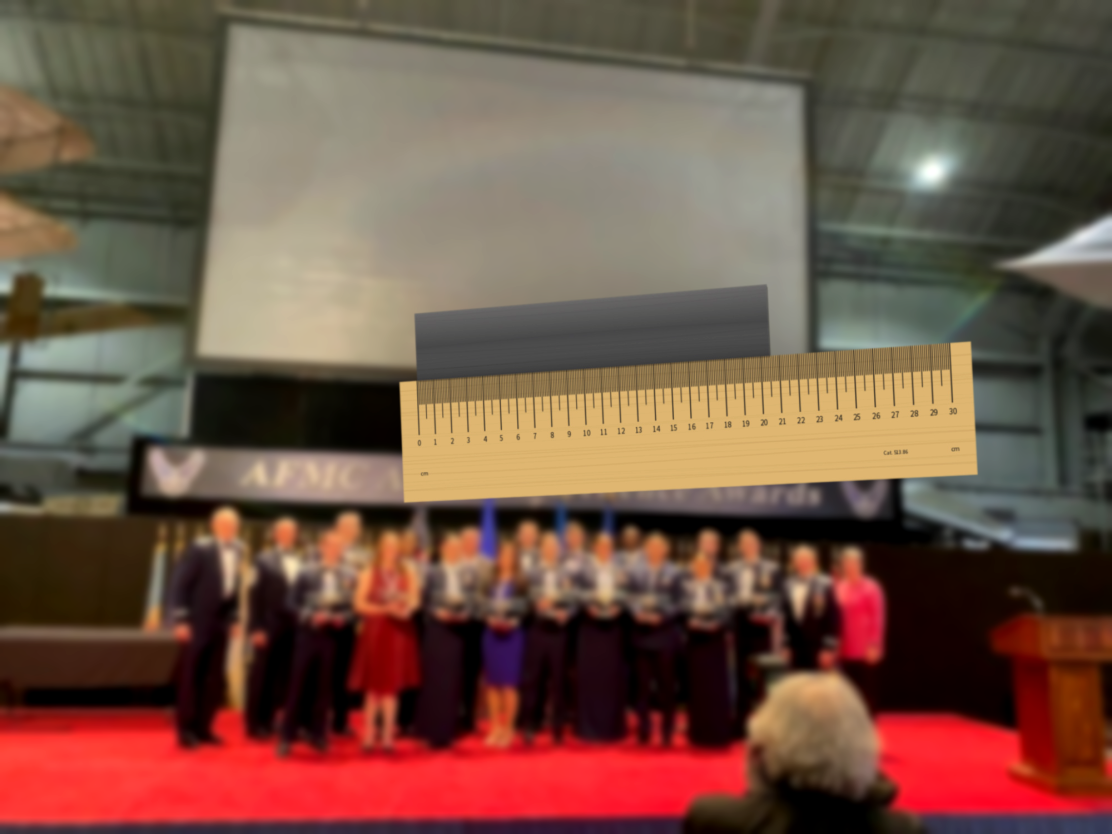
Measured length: 20.5 cm
